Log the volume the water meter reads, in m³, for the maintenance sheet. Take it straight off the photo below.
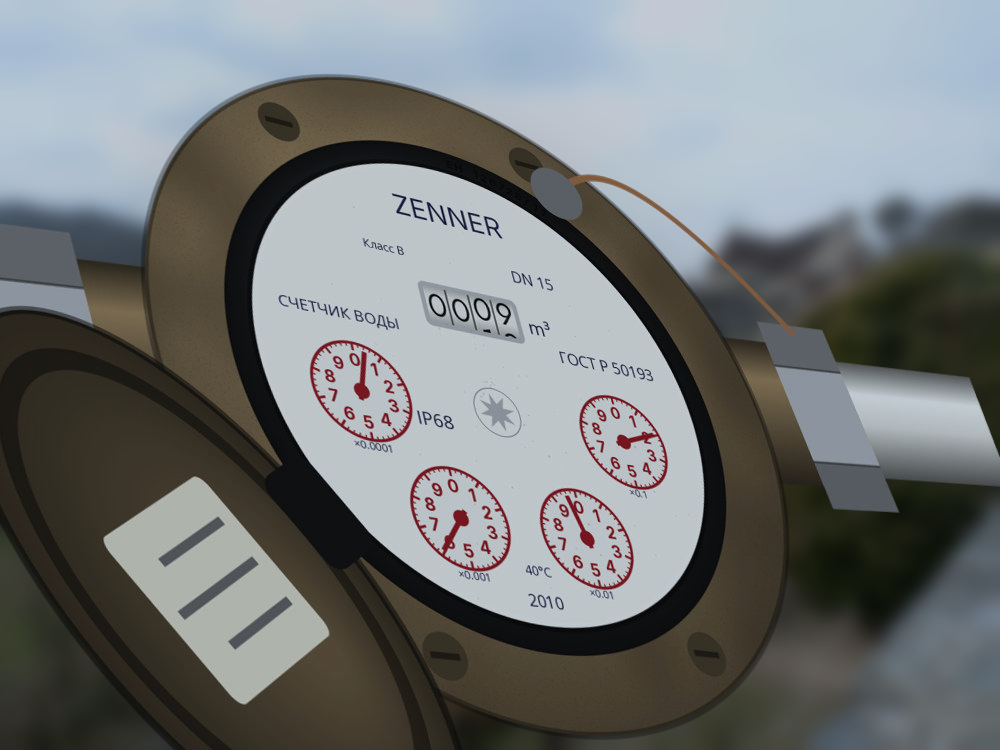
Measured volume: 9.1960 m³
